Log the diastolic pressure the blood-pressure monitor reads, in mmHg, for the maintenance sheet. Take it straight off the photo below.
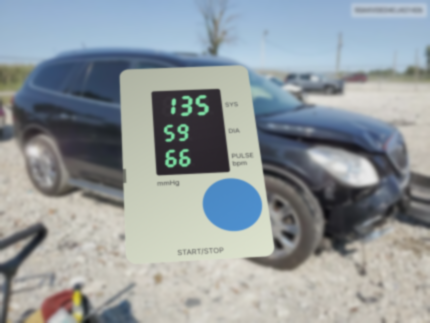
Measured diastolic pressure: 59 mmHg
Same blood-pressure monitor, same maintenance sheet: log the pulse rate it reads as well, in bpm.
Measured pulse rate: 66 bpm
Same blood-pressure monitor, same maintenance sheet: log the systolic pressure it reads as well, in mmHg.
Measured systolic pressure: 135 mmHg
